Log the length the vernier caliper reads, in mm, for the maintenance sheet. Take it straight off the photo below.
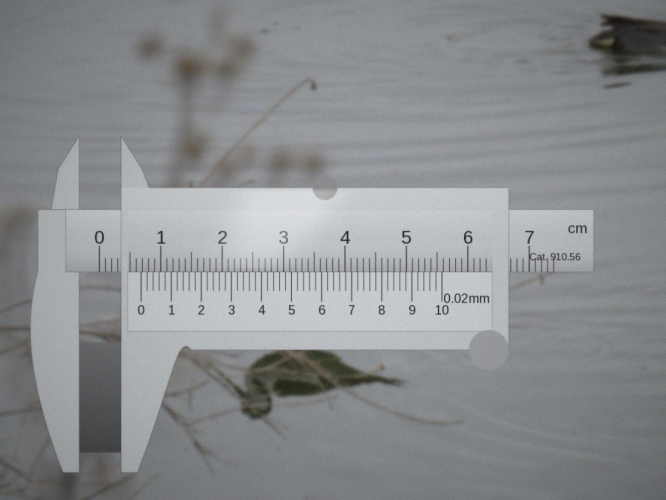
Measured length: 6.8 mm
